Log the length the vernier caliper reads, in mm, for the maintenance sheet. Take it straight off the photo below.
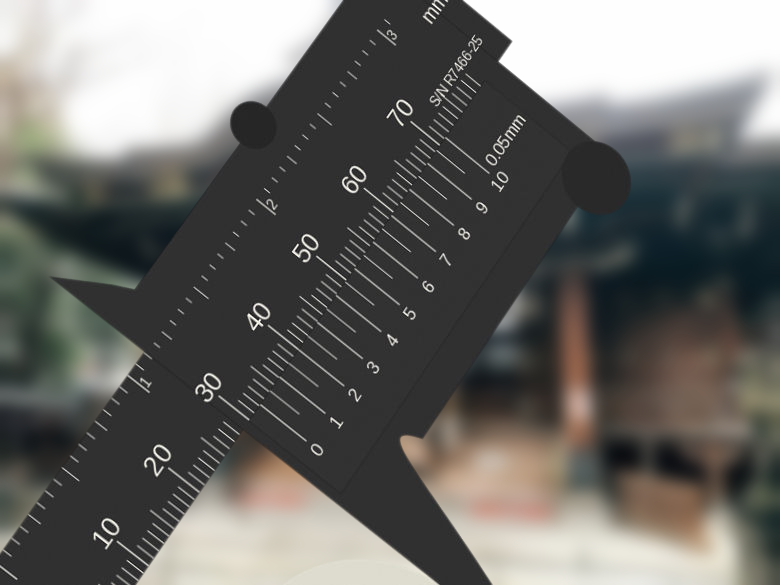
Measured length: 32.2 mm
